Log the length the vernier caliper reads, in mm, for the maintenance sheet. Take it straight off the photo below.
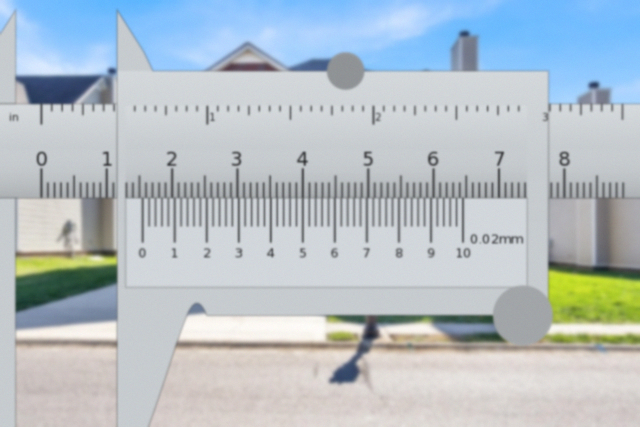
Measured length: 15.5 mm
